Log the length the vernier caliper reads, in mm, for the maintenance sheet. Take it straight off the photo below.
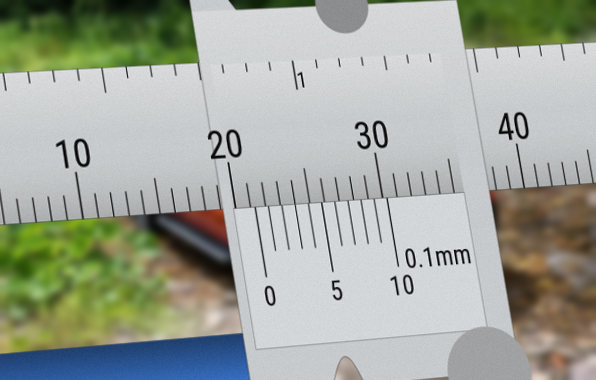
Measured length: 21.3 mm
